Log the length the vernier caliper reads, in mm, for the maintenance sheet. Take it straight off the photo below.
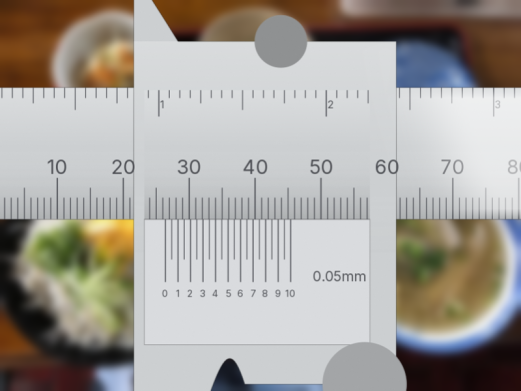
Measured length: 26.4 mm
